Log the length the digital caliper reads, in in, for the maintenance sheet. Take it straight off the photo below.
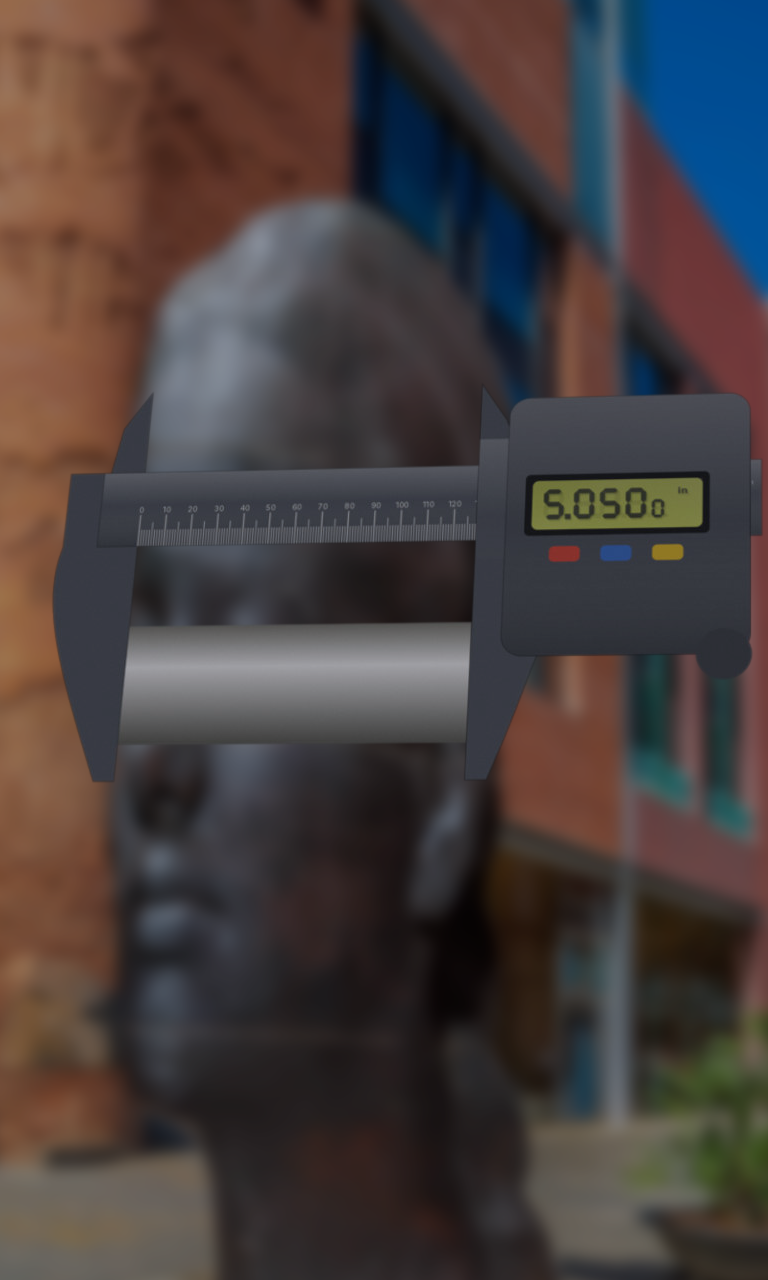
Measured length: 5.0500 in
